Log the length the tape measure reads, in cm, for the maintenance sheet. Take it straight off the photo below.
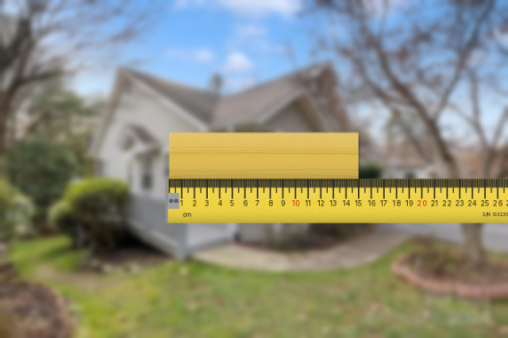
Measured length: 15 cm
